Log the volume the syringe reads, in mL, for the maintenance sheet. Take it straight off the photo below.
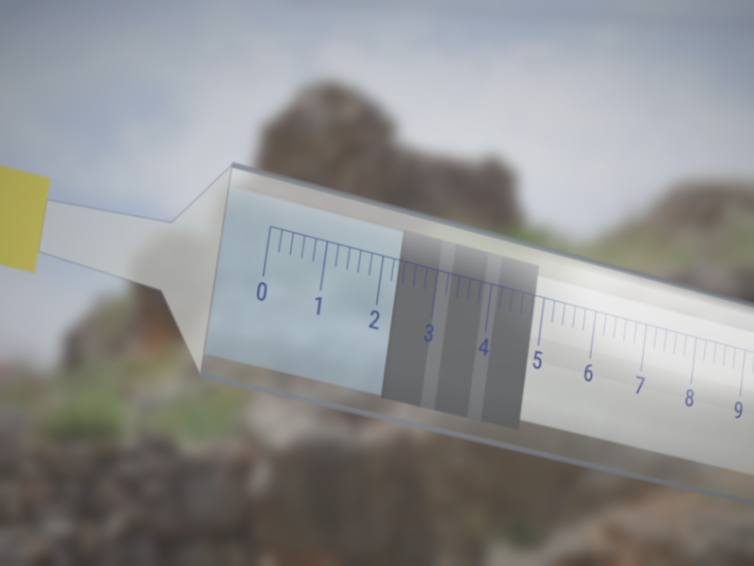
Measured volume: 2.3 mL
